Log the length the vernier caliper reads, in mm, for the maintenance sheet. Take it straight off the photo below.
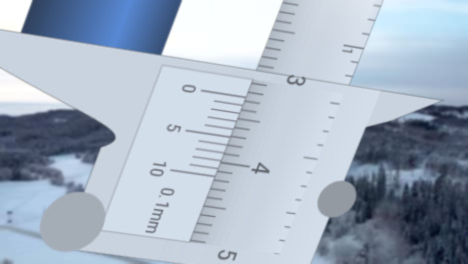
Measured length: 32.6 mm
